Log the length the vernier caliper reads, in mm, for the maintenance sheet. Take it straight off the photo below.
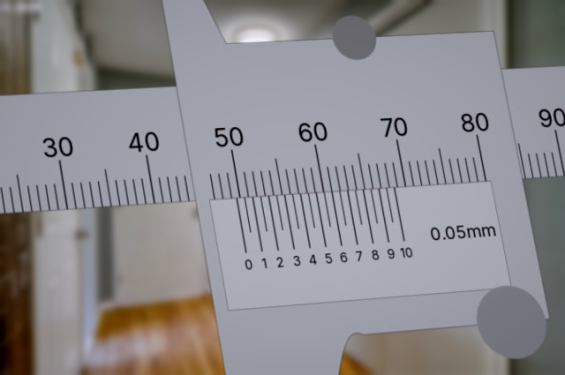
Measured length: 49.6 mm
